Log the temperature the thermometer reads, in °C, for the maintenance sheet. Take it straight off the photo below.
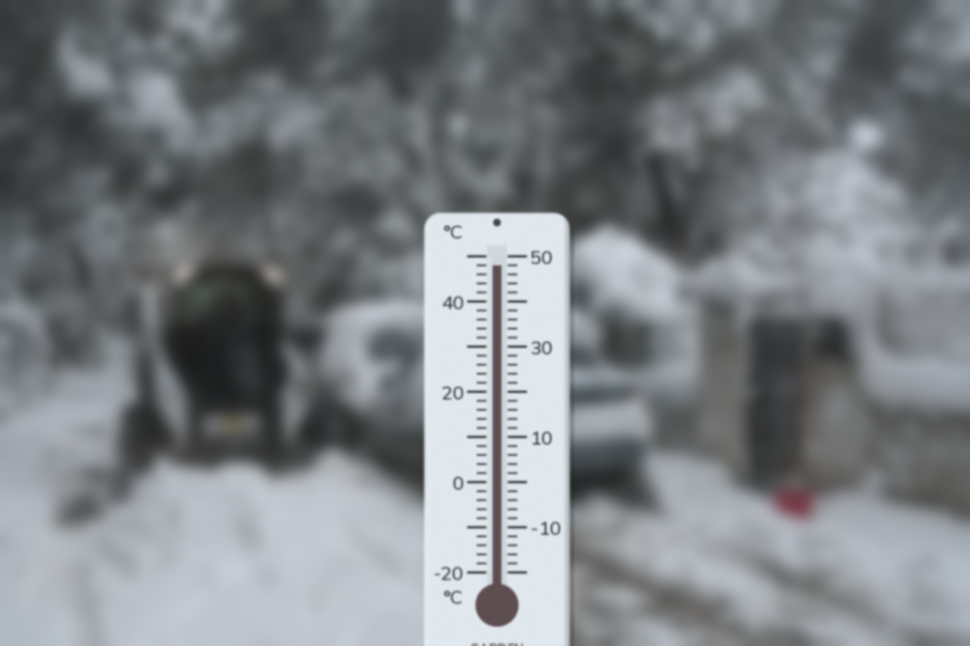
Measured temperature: 48 °C
